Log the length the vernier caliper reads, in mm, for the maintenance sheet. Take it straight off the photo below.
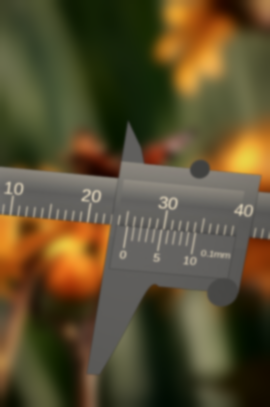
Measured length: 25.2 mm
